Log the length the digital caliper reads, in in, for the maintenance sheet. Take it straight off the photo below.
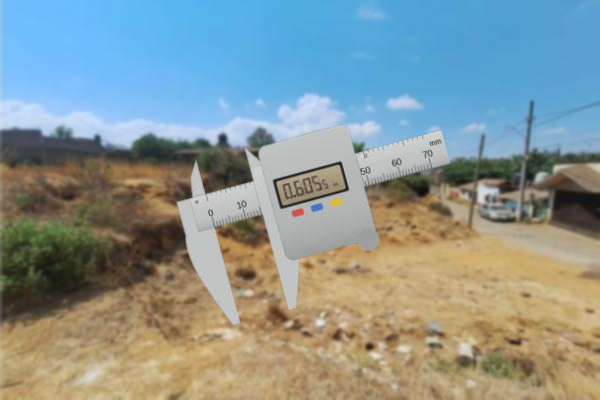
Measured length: 0.6055 in
